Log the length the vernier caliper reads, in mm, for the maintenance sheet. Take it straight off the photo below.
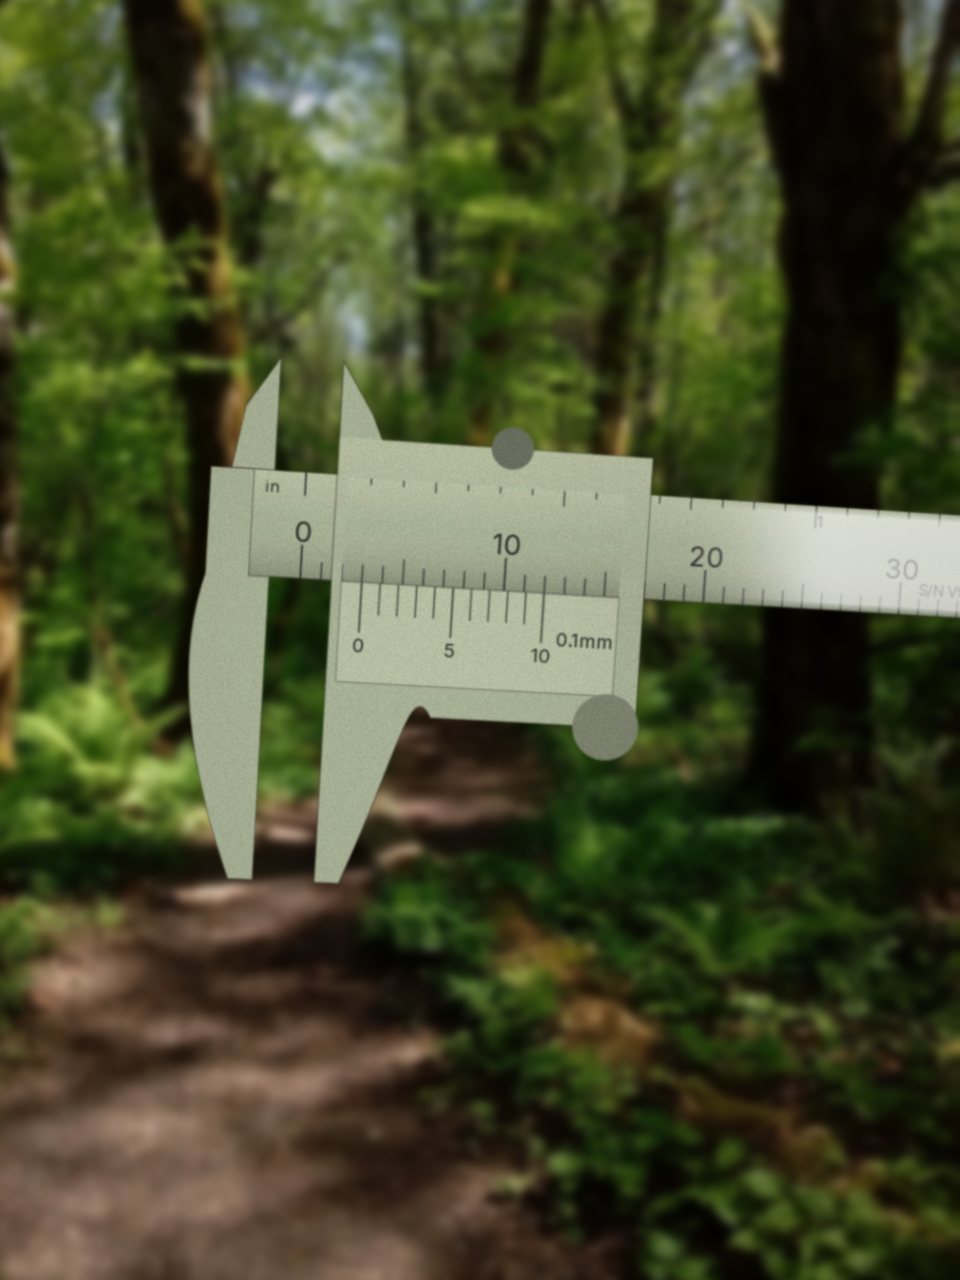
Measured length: 3.0 mm
